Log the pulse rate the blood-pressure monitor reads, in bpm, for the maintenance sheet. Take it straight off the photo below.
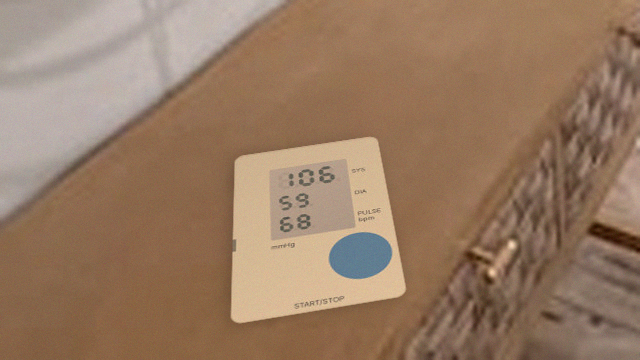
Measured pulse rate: 68 bpm
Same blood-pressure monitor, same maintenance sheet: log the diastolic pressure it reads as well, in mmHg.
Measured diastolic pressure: 59 mmHg
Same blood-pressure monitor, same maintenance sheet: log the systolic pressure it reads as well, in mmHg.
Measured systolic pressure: 106 mmHg
